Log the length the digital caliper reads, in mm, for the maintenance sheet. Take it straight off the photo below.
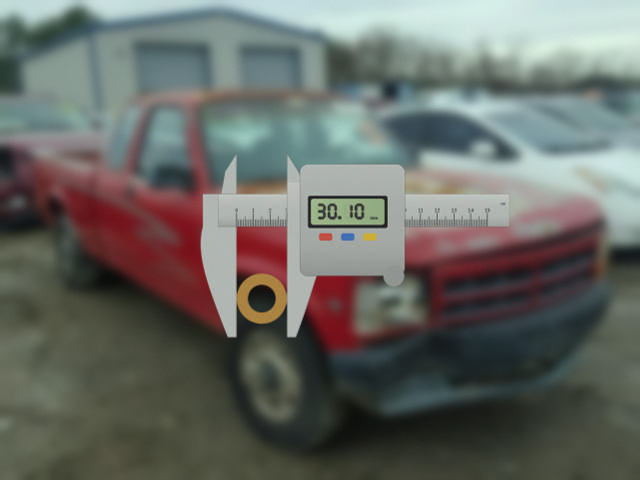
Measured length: 30.10 mm
